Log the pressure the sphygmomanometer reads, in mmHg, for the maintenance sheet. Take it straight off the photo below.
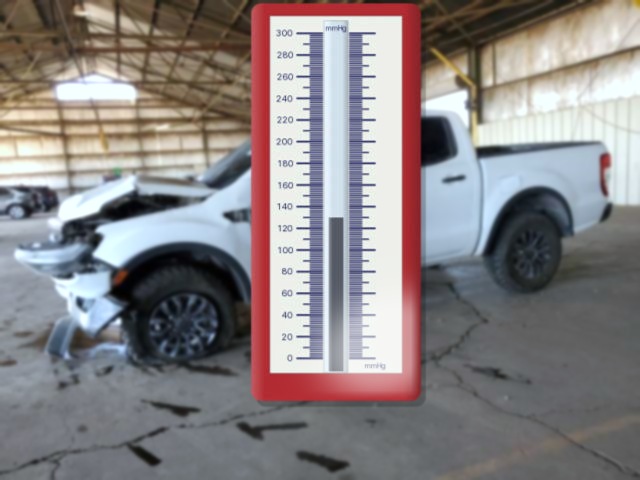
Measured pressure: 130 mmHg
